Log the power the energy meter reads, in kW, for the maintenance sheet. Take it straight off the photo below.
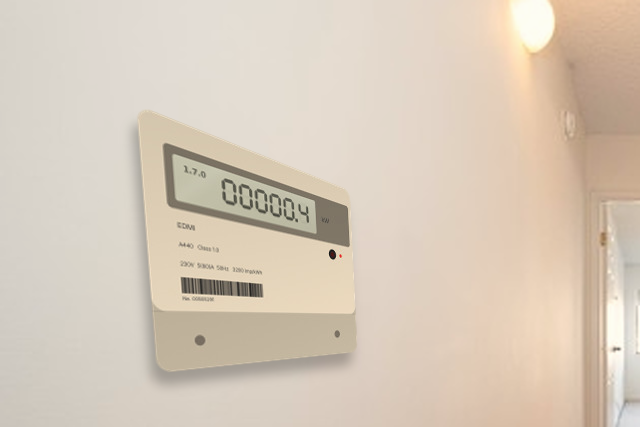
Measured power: 0.4 kW
